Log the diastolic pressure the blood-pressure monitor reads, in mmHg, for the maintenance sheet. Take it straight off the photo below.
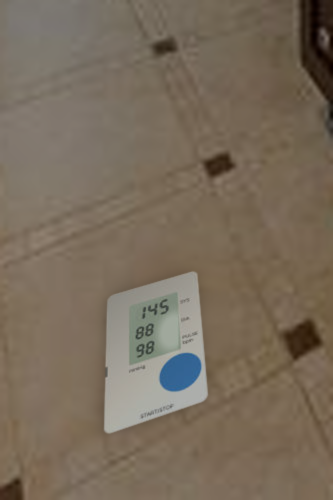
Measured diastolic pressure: 88 mmHg
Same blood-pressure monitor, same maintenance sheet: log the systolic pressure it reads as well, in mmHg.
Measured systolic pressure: 145 mmHg
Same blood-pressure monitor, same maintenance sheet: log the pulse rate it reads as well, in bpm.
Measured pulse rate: 98 bpm
